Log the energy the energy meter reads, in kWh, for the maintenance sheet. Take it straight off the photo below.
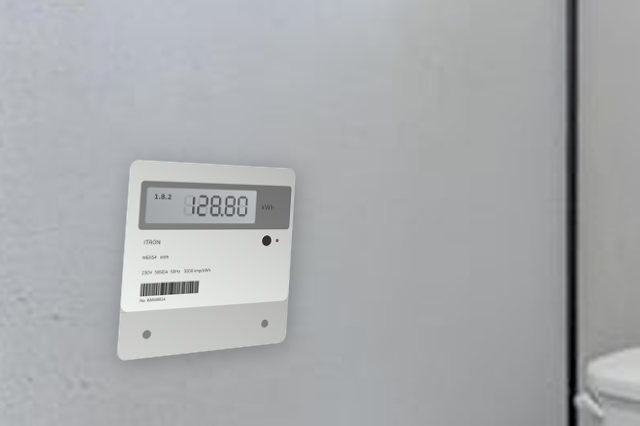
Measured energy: 128.80 kWh
